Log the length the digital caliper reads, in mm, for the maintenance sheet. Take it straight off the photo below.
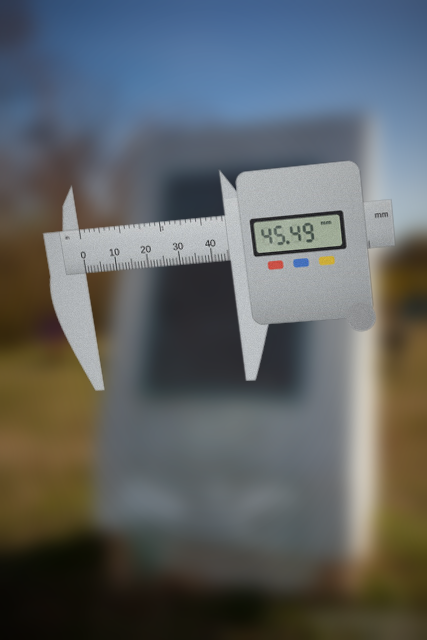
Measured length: 45.49 mm
